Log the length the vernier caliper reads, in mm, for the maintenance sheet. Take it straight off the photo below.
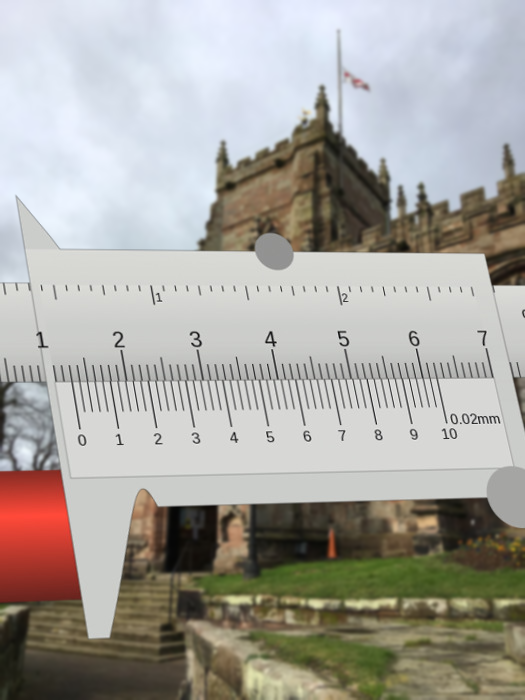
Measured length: 13.0 mm
